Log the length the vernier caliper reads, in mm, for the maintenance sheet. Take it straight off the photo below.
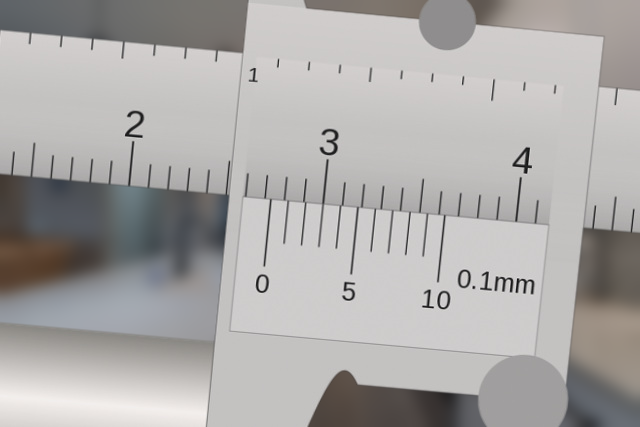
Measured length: 27.3 mm
